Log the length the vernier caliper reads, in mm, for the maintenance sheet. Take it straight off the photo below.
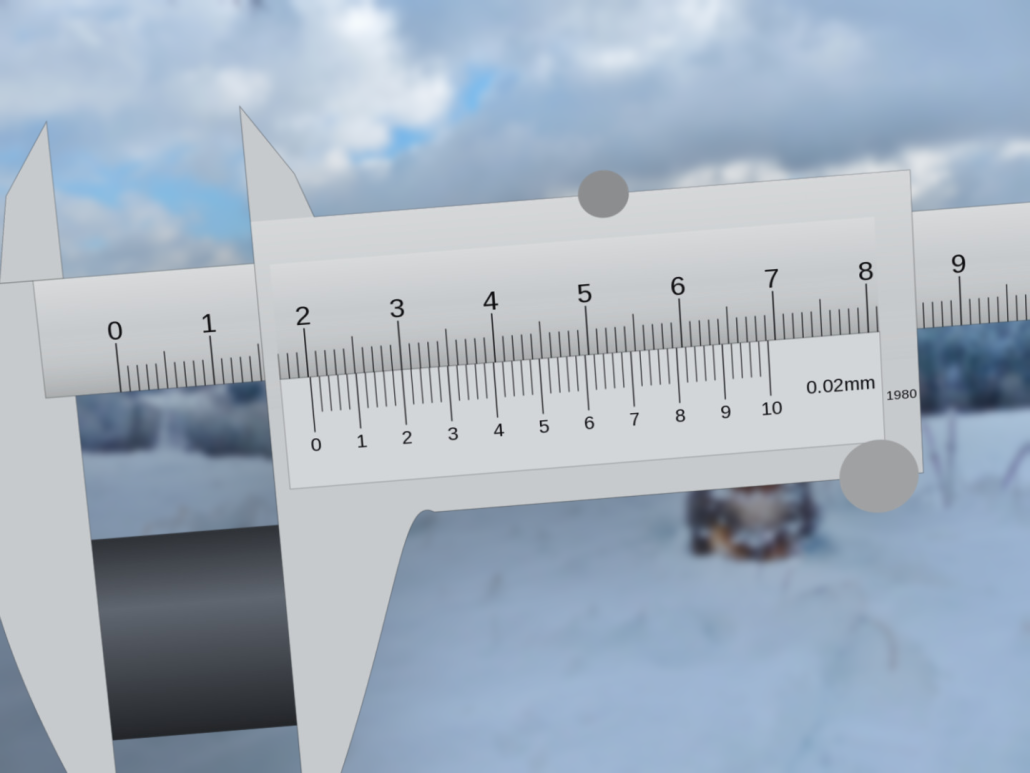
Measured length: 20.2 mm
